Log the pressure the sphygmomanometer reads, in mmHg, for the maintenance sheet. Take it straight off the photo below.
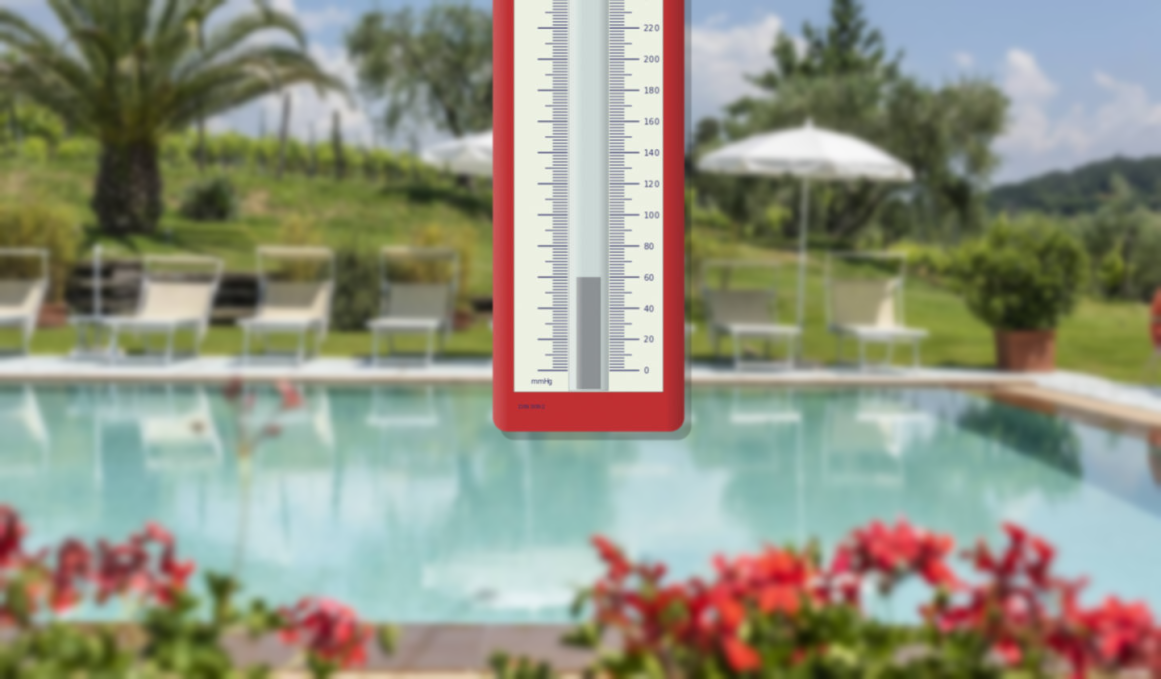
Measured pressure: 60 mmHg
